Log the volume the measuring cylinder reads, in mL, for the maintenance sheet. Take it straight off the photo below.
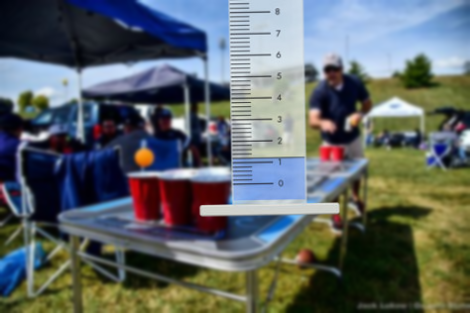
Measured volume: 1.2 mL
